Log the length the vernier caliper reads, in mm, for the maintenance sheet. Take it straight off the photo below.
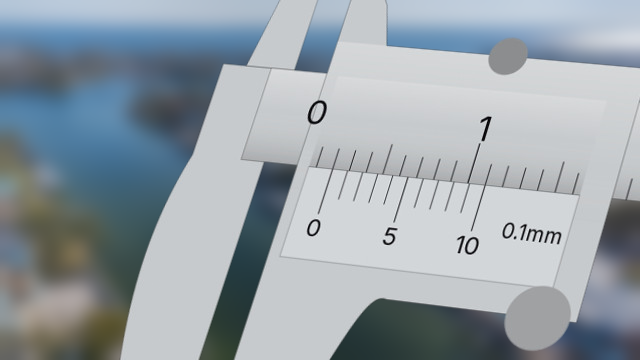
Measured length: 2.0 mm
